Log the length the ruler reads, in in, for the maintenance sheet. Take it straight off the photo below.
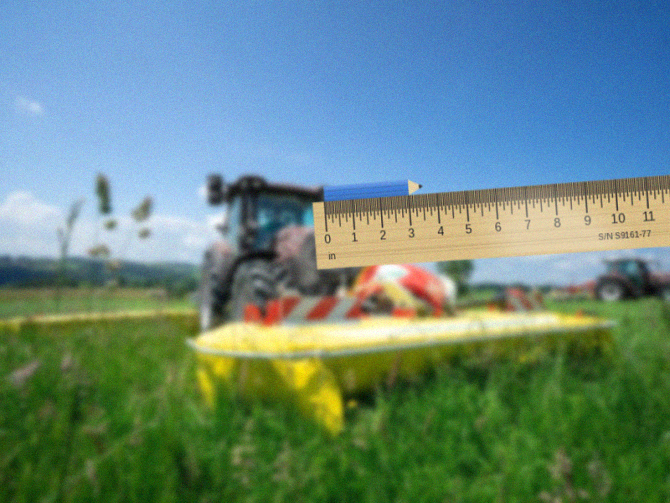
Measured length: 3.5 in
